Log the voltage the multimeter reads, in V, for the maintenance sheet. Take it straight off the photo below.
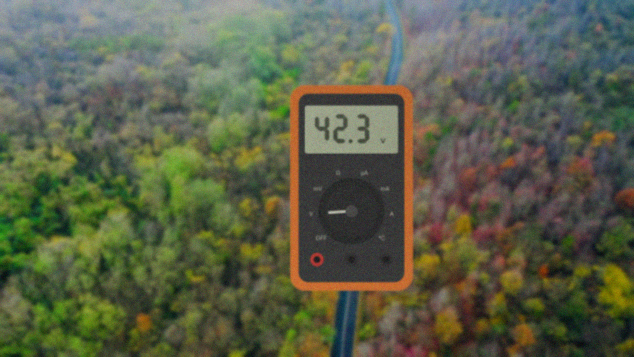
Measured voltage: 42.3 V
